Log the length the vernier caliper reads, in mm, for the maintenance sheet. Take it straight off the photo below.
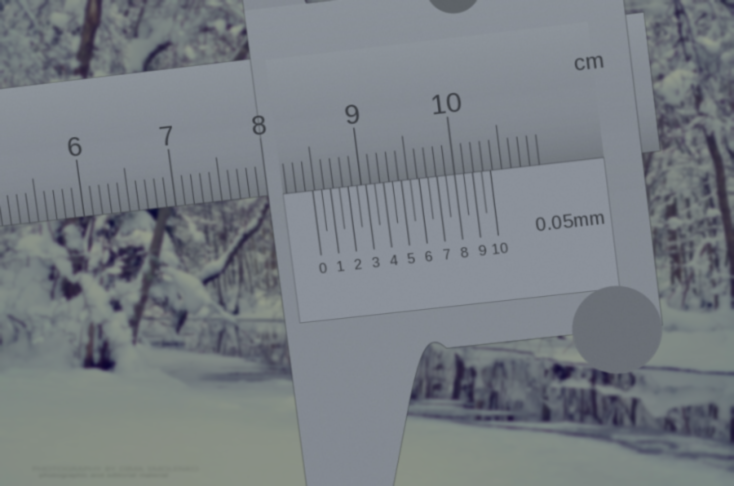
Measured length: 84.8 mm
